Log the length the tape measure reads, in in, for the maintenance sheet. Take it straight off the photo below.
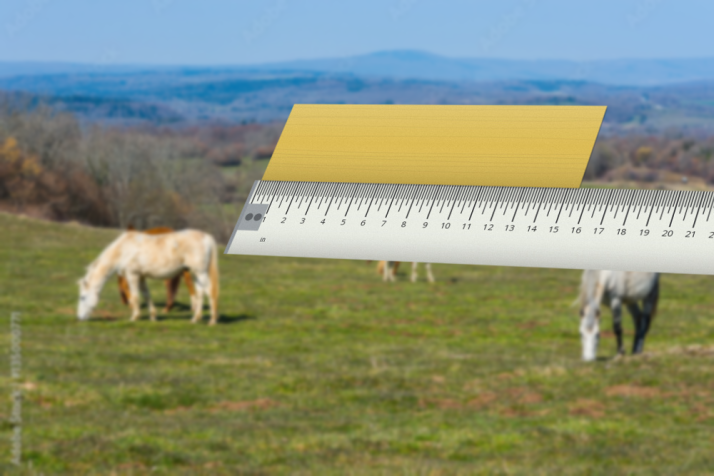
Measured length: 15.5 in
